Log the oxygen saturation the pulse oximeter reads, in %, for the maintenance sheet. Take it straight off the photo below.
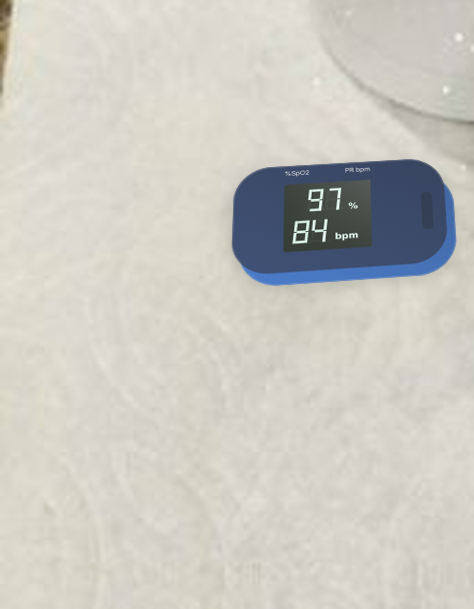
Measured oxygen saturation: 97 %
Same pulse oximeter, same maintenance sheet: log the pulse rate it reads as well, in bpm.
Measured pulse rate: 84 bpm
